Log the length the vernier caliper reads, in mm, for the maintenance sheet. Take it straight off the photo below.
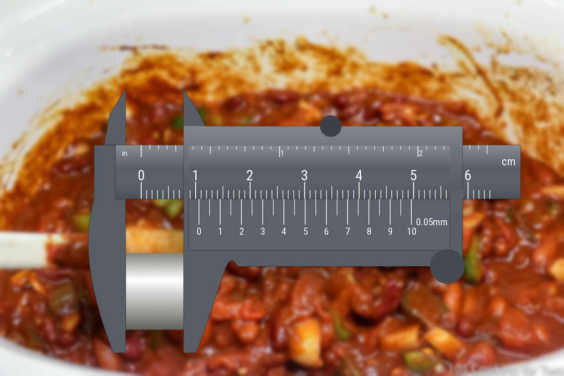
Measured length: 10.6 mm
